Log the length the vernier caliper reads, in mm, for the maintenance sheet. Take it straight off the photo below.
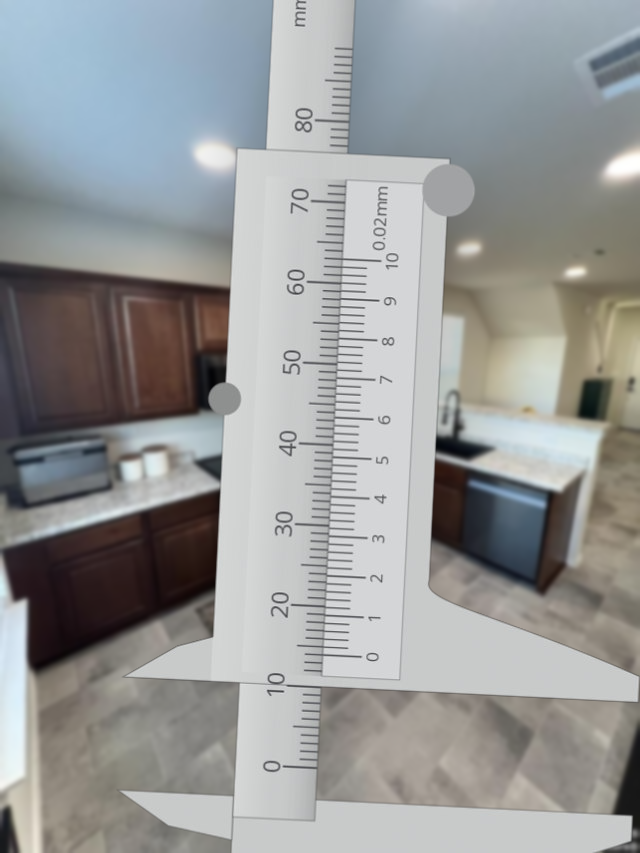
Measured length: 14.0 mm
